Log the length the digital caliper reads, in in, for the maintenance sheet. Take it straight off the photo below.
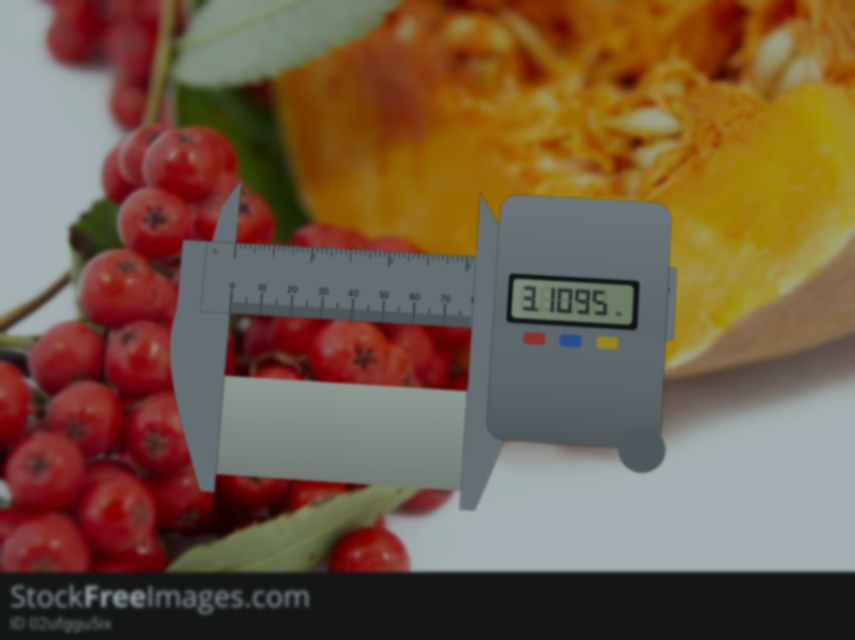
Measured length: 3.1095 in
